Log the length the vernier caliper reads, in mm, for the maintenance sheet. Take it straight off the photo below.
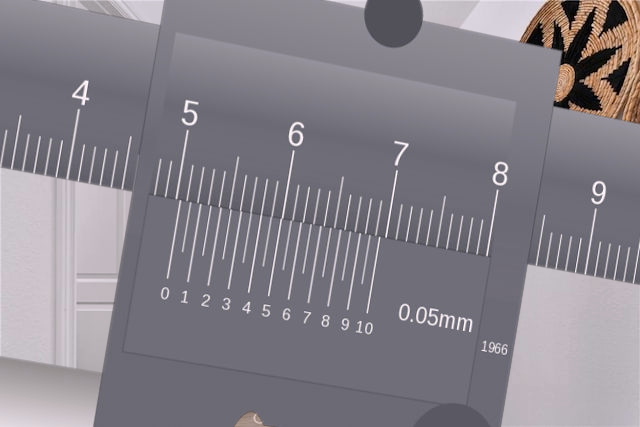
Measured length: 50.4 mm
